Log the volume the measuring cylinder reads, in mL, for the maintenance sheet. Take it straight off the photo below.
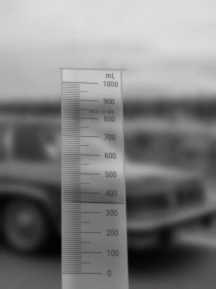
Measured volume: 350 mL
